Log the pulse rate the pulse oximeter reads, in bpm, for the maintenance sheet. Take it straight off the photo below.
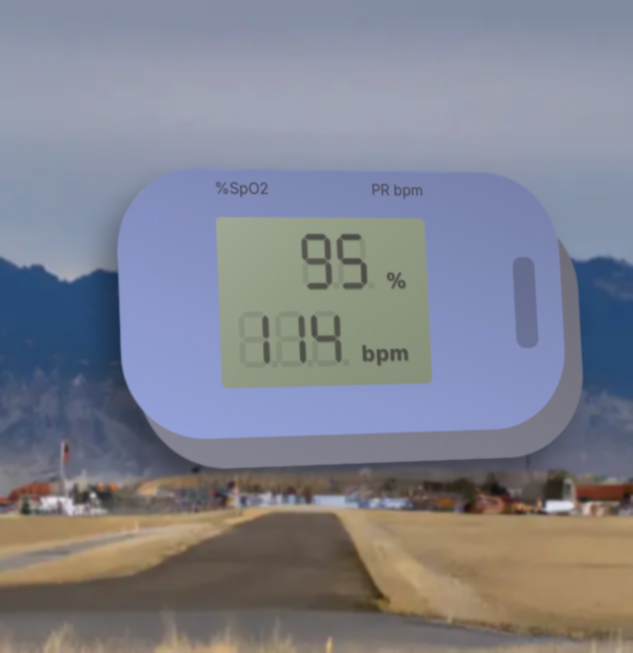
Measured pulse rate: 114 bpm
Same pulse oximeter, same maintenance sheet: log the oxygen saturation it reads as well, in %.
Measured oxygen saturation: 95 %
